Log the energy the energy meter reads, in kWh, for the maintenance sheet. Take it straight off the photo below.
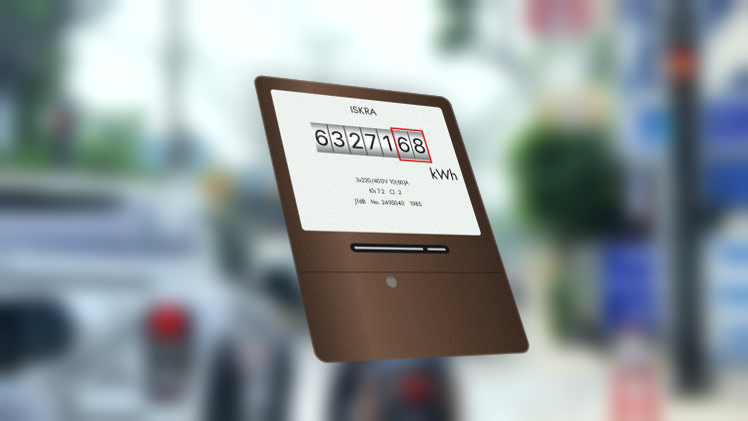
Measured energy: 63271.68 kWh
